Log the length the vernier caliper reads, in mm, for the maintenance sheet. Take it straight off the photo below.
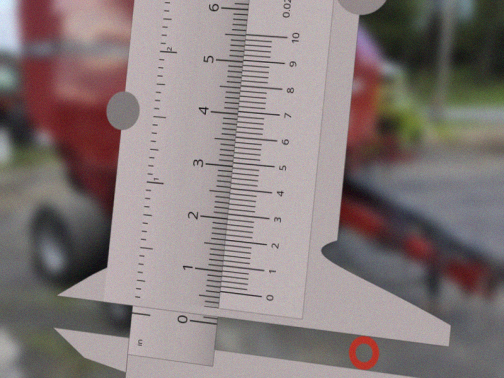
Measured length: 6.2 mm
